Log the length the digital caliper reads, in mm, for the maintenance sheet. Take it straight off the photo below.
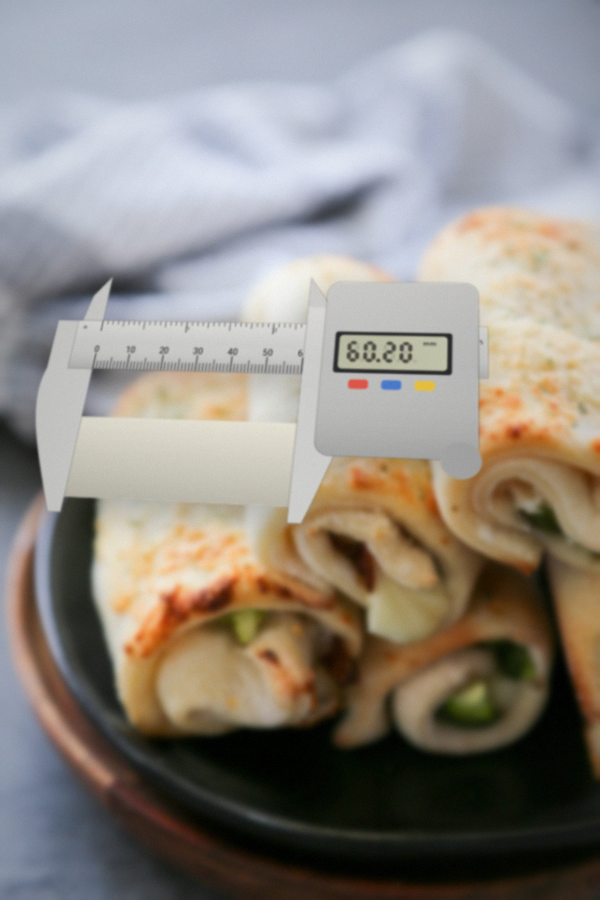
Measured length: 60.20 mm
